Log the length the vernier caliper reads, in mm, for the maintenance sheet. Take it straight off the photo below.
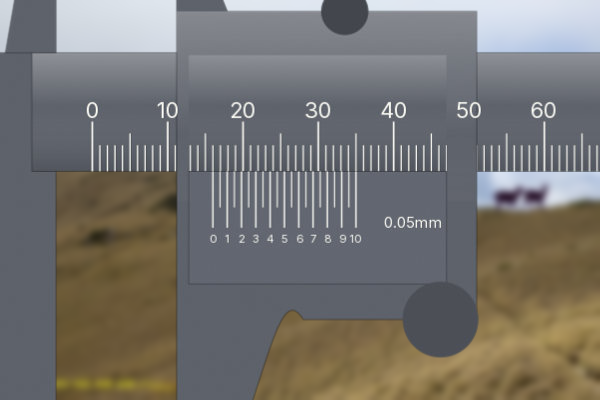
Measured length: 16.0 mm
